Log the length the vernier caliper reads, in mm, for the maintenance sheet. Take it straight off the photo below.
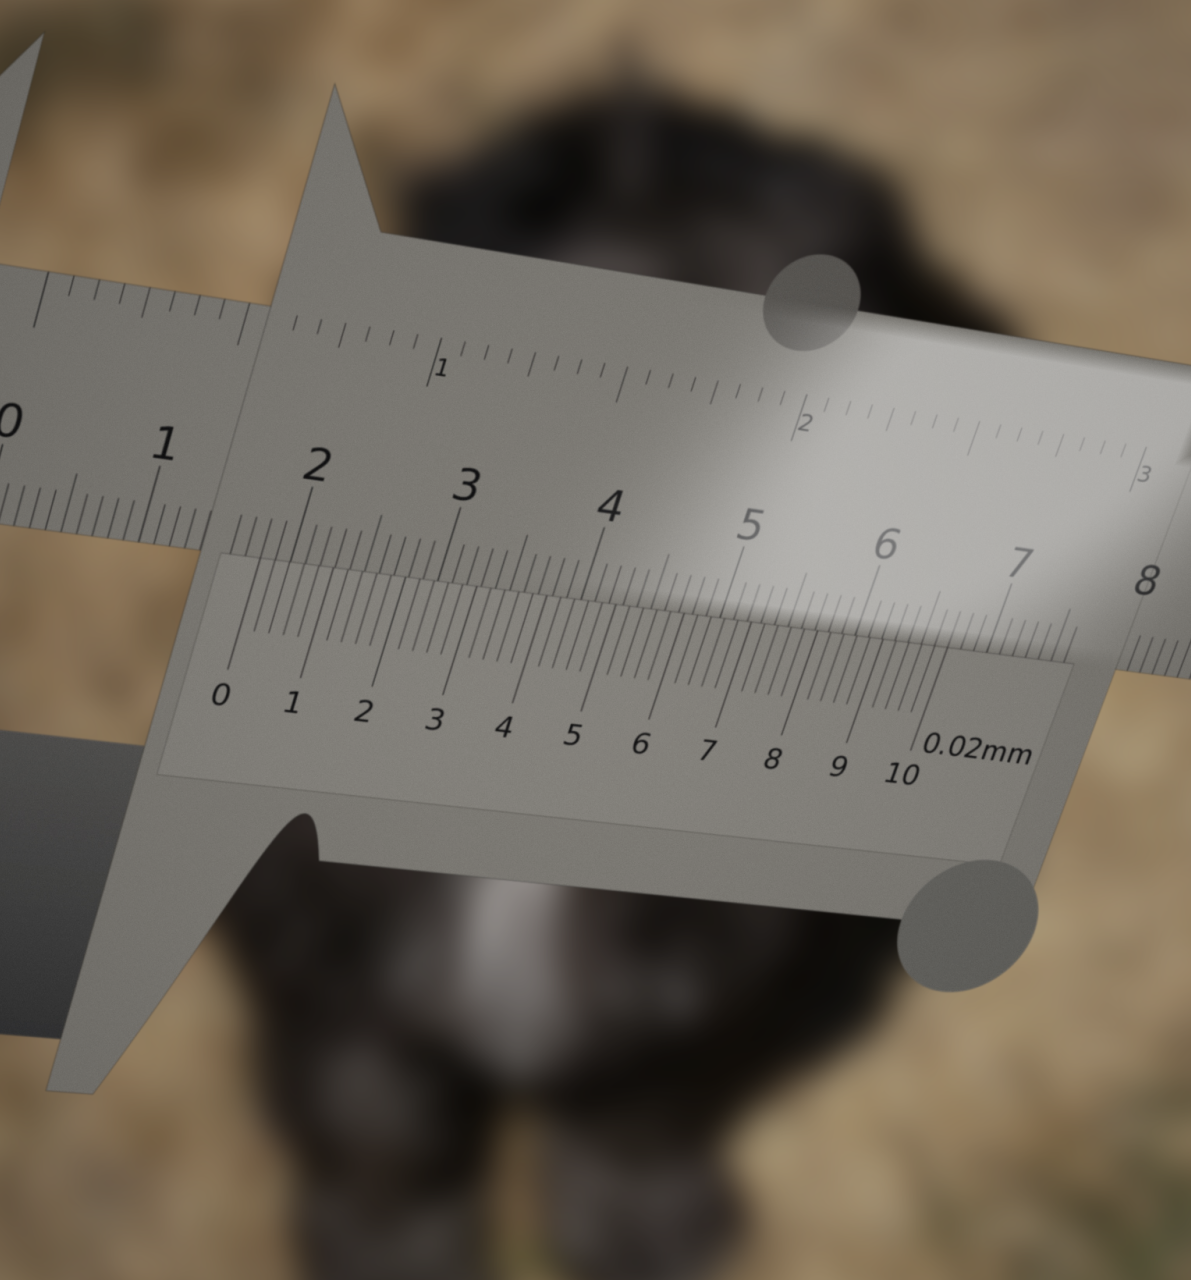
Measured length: 18.0 mm
